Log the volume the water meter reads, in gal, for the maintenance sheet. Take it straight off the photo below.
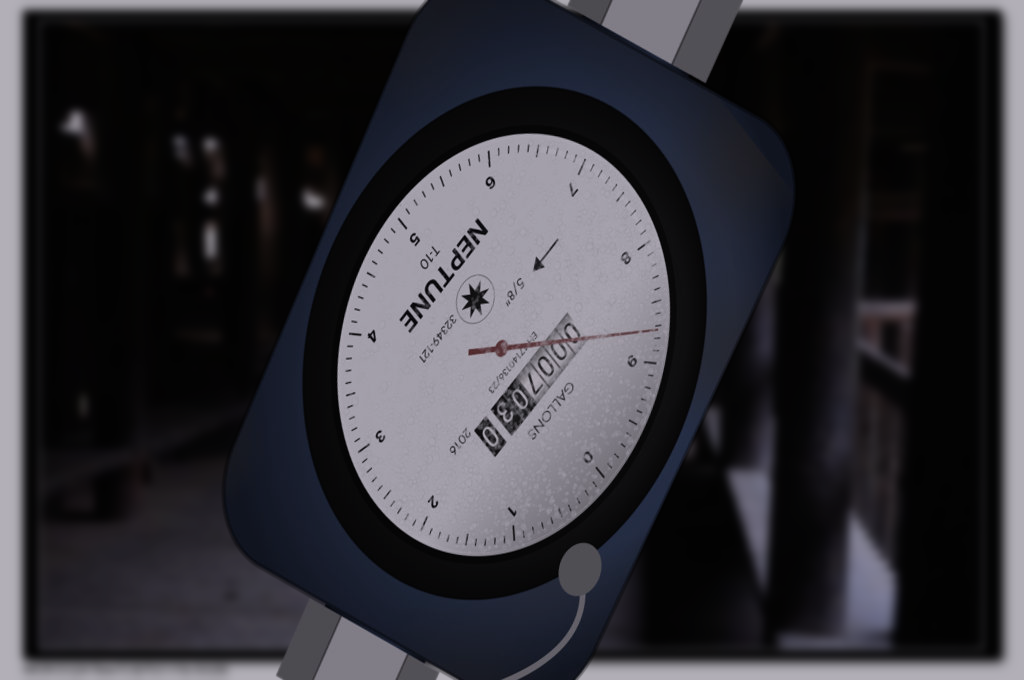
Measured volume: 7028.7 gal
